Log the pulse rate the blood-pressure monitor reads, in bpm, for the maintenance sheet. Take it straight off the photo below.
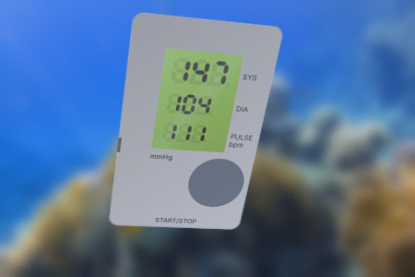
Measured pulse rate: 111 bpm
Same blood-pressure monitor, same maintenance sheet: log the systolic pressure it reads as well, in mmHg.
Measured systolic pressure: 147 mmHg
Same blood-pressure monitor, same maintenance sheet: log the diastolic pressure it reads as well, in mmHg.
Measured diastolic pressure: 104 mmHg
